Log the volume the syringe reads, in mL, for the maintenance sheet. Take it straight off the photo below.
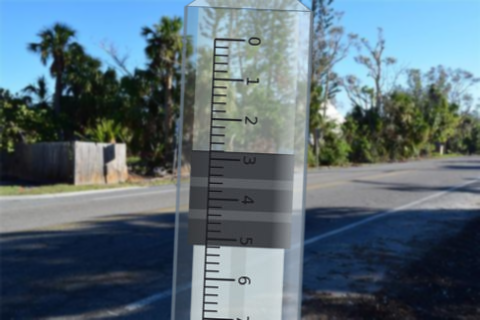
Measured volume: 2.8 mL
